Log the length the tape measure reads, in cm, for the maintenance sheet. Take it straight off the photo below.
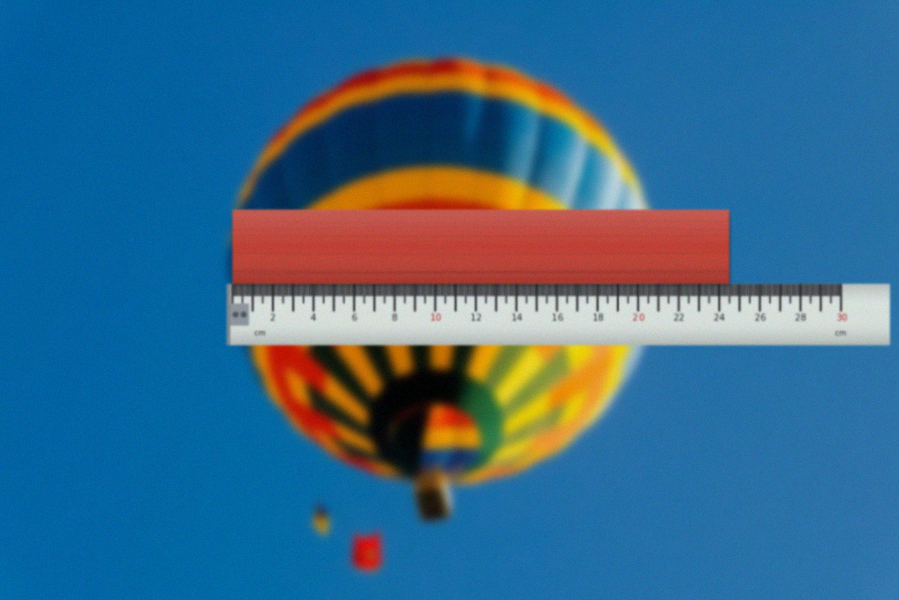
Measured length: 24.5 cm
